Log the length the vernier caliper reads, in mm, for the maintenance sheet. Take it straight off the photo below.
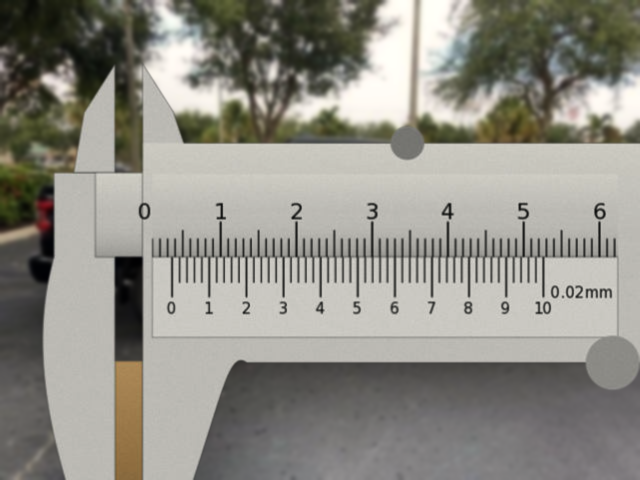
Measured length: 3.6 mm
